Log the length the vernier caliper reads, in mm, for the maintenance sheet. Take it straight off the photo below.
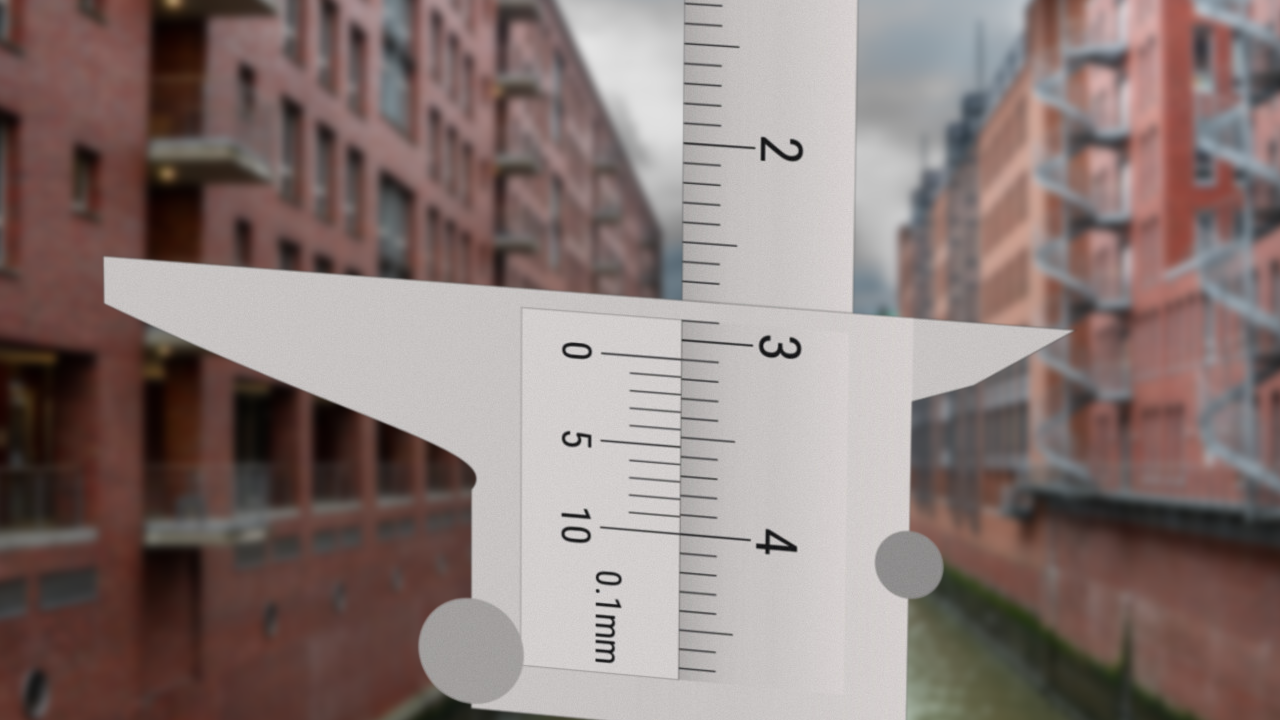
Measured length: 31.0 mm
